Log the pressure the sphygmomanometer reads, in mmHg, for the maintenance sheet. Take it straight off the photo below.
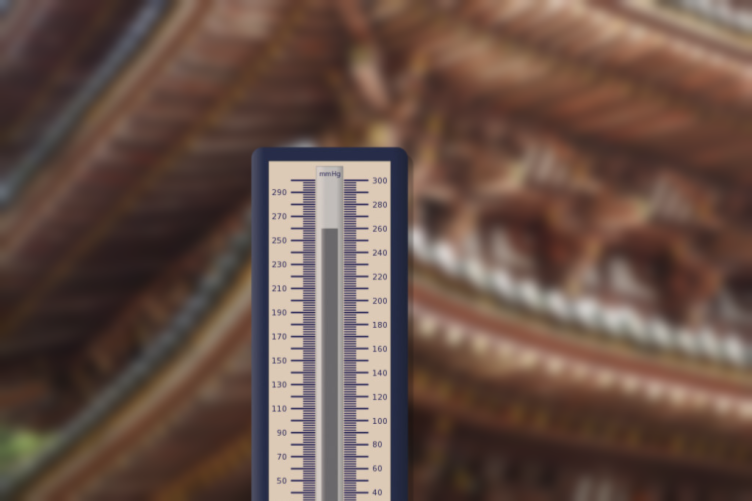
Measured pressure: 260 mmHg
